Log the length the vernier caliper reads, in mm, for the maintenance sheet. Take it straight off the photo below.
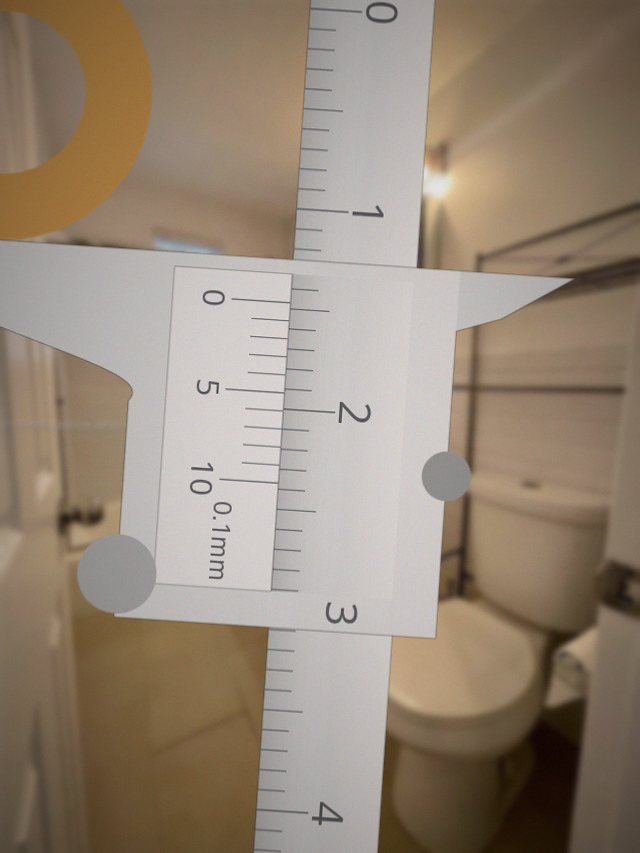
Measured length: 14.7 mm
